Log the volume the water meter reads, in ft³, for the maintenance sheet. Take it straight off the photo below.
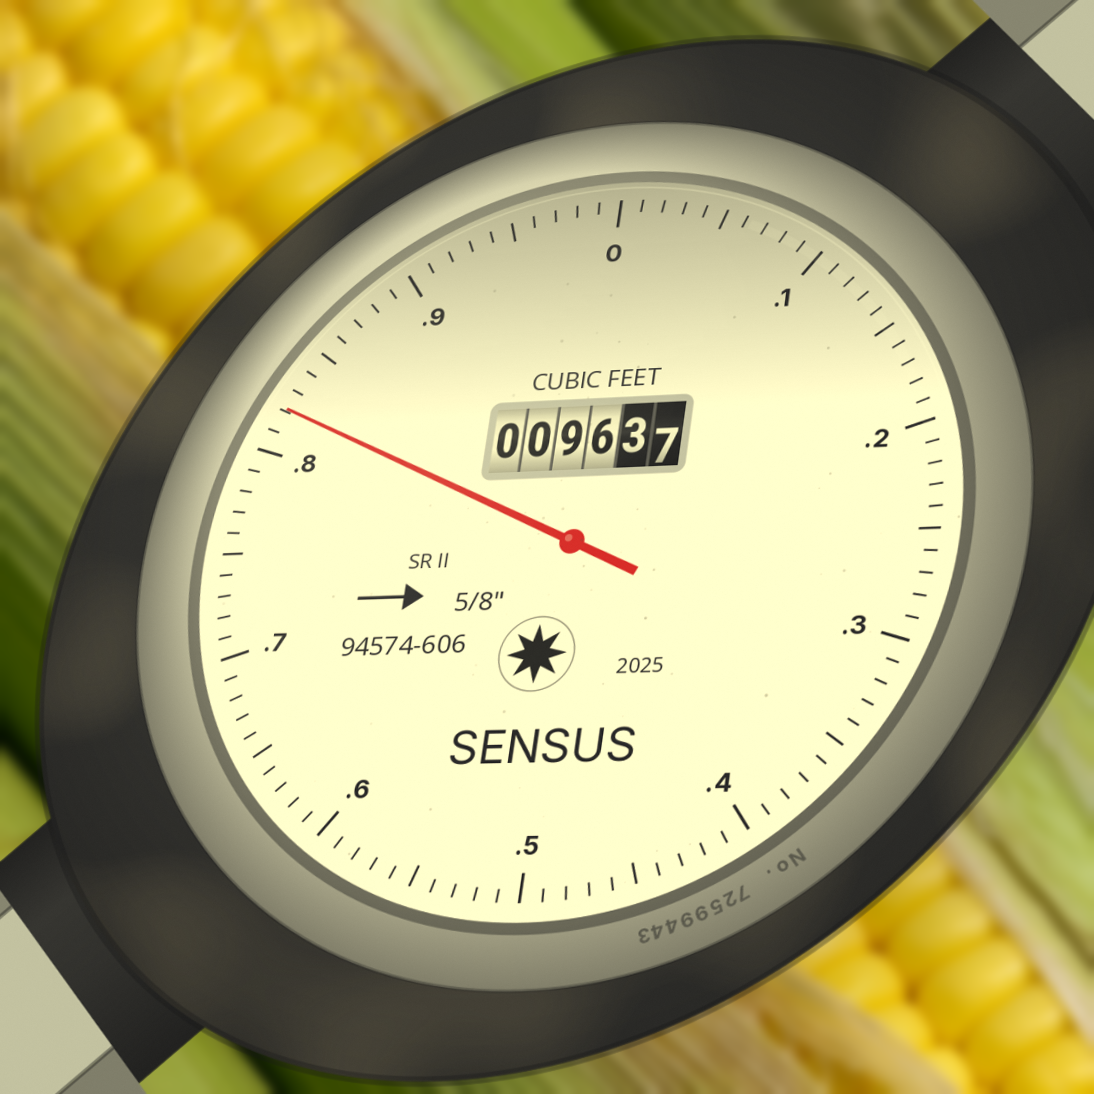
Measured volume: 9636.82 ft³
